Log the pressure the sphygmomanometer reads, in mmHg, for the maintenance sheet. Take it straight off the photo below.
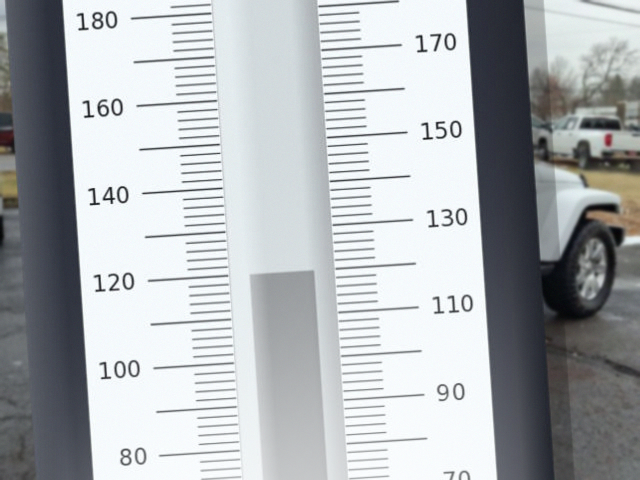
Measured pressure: 120 mmHg
